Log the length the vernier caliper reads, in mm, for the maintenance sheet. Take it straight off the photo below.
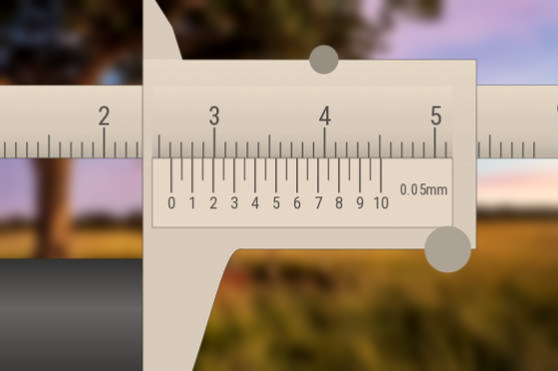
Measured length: 26.1 mm
